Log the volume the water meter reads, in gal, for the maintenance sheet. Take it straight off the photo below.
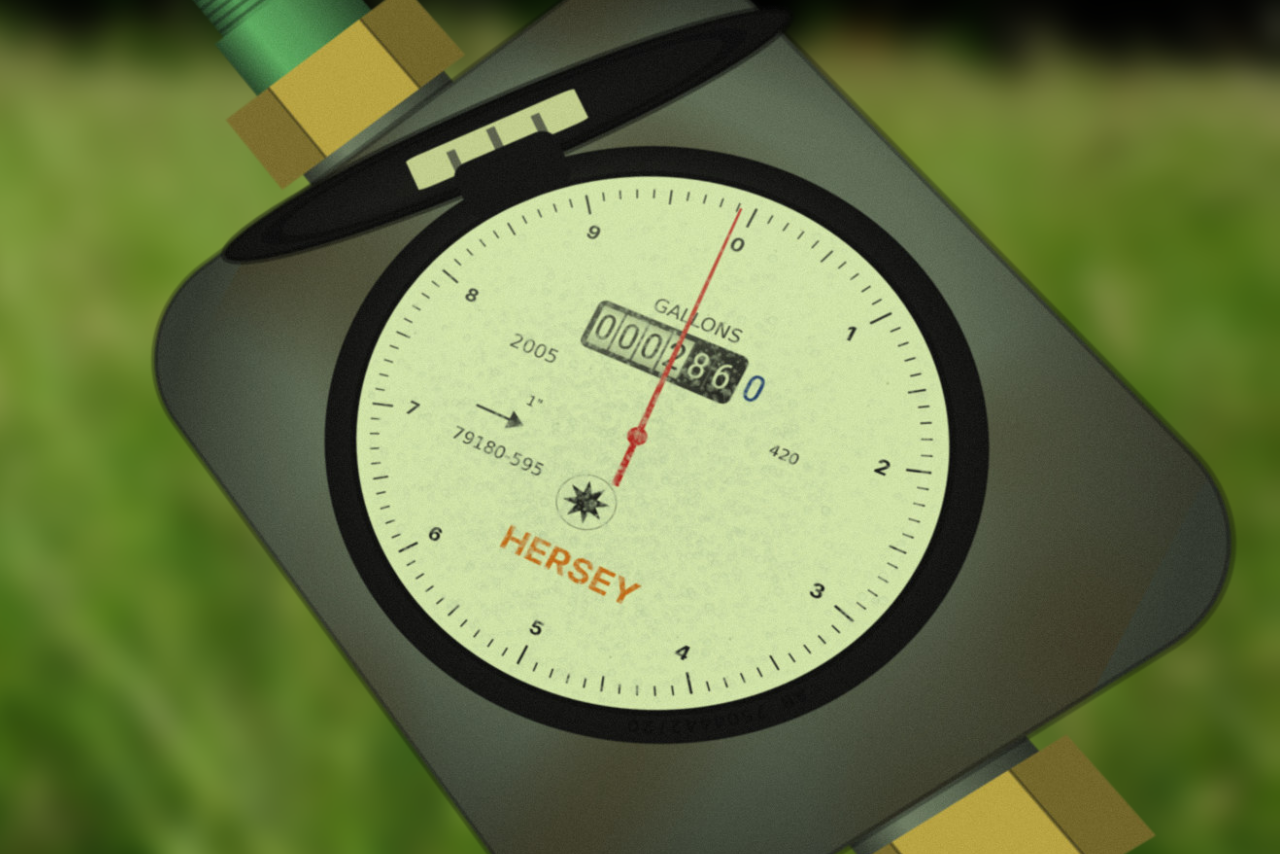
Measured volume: 2859.9 gal
